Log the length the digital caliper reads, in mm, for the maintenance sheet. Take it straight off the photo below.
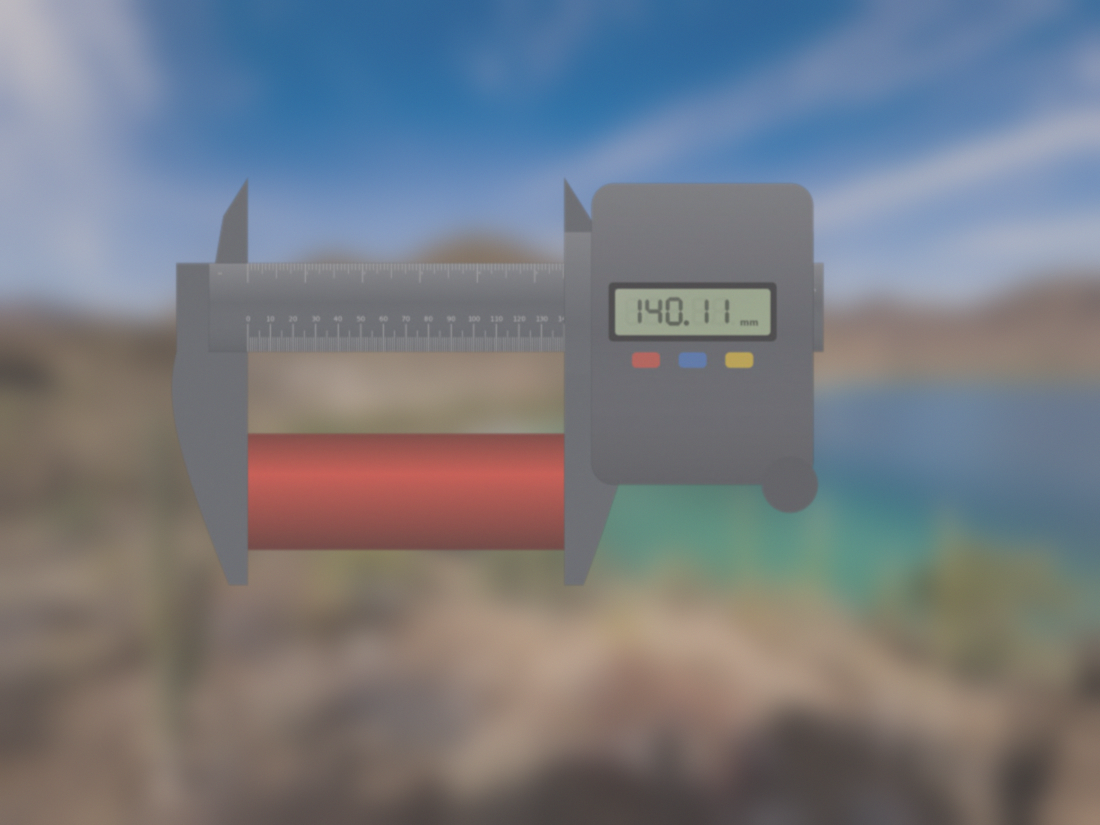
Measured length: 140.11 mm
